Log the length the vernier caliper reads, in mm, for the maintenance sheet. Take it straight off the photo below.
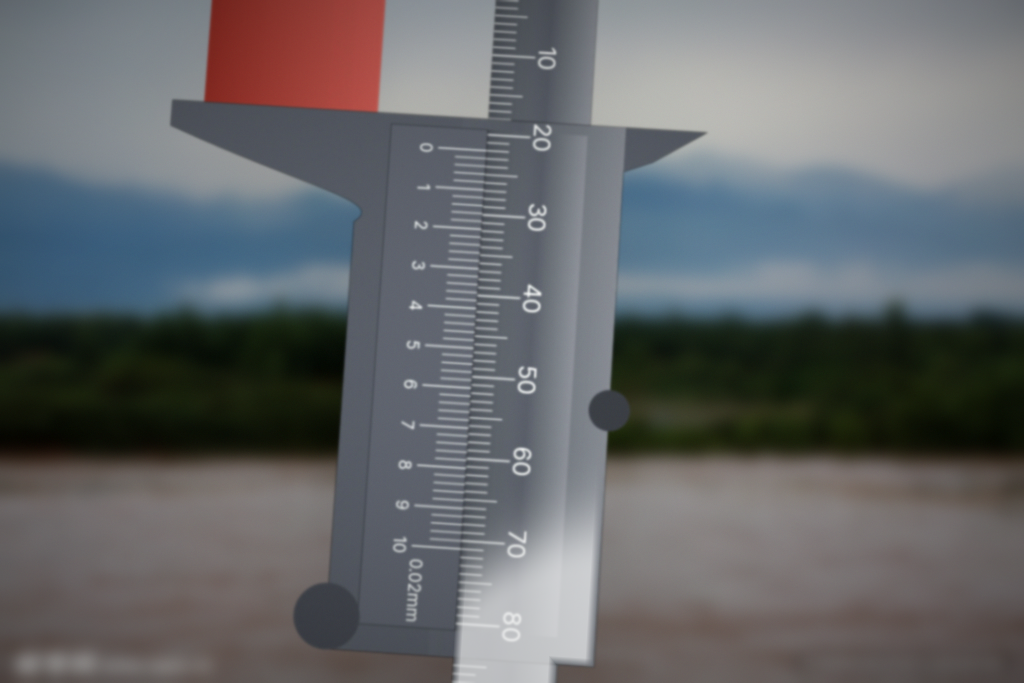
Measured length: 22.0 mm
